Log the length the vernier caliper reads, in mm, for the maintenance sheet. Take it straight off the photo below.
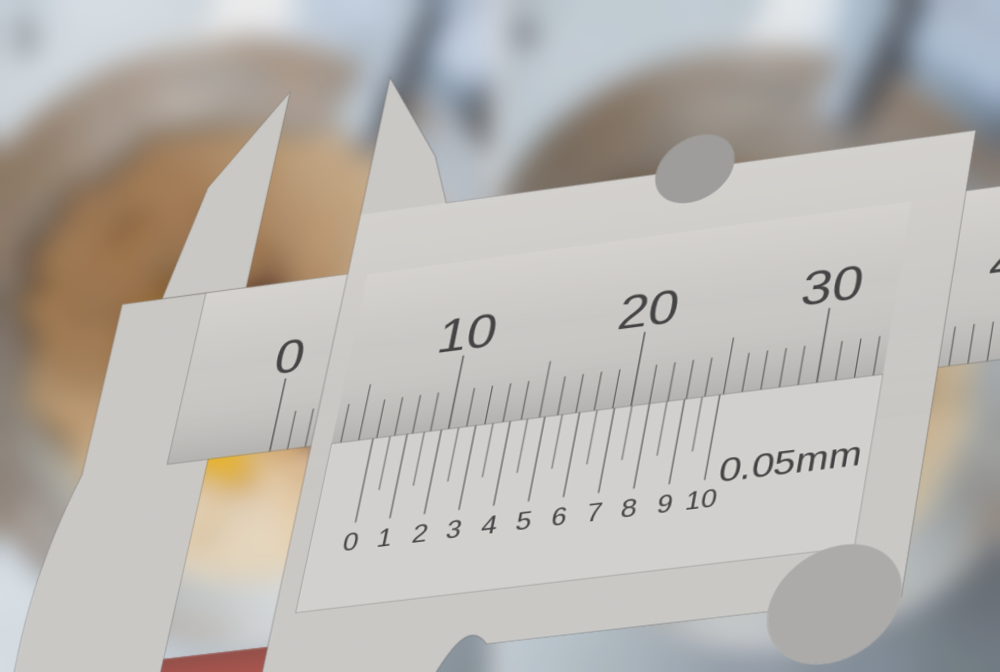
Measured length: 5.8 mm
